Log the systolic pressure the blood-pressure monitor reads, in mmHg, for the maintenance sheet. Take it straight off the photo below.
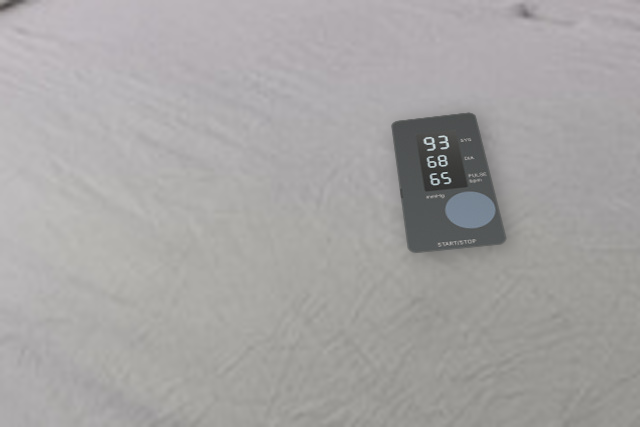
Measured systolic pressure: 93 mmHg
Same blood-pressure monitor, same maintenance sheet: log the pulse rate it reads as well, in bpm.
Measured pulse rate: 65 bpm
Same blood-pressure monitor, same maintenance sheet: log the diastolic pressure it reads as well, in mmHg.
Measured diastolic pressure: 68 mmHg
